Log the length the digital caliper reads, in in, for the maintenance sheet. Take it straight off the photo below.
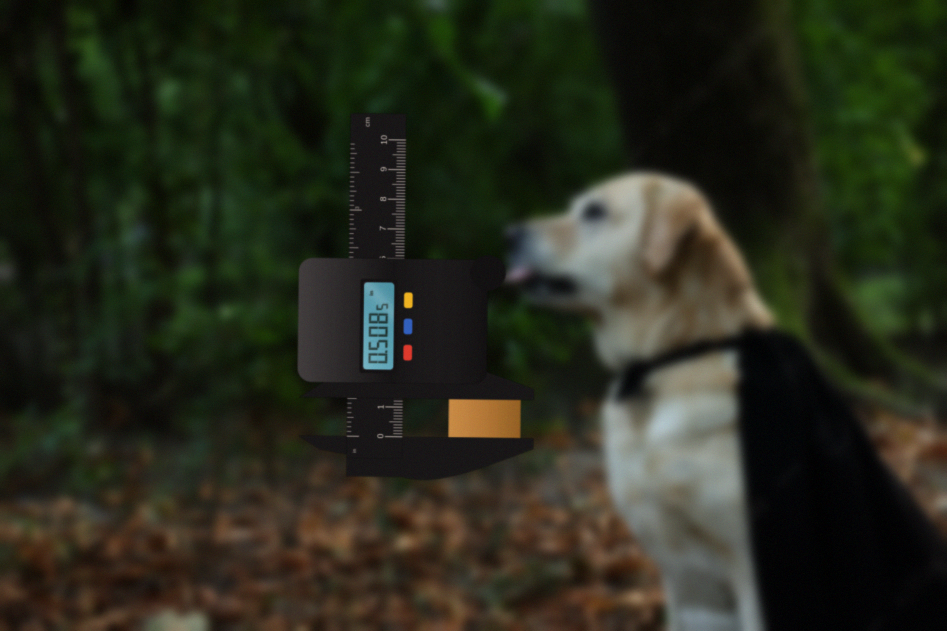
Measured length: 0.5085 in
